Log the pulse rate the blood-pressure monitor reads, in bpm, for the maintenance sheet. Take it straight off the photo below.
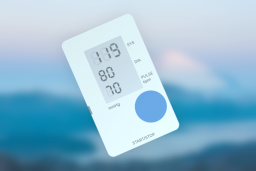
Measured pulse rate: 70 bpm
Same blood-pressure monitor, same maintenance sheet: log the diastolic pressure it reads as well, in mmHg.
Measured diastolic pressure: 80 mmHg
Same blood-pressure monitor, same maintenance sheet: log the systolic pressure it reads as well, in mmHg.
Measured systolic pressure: 119 mmHg
